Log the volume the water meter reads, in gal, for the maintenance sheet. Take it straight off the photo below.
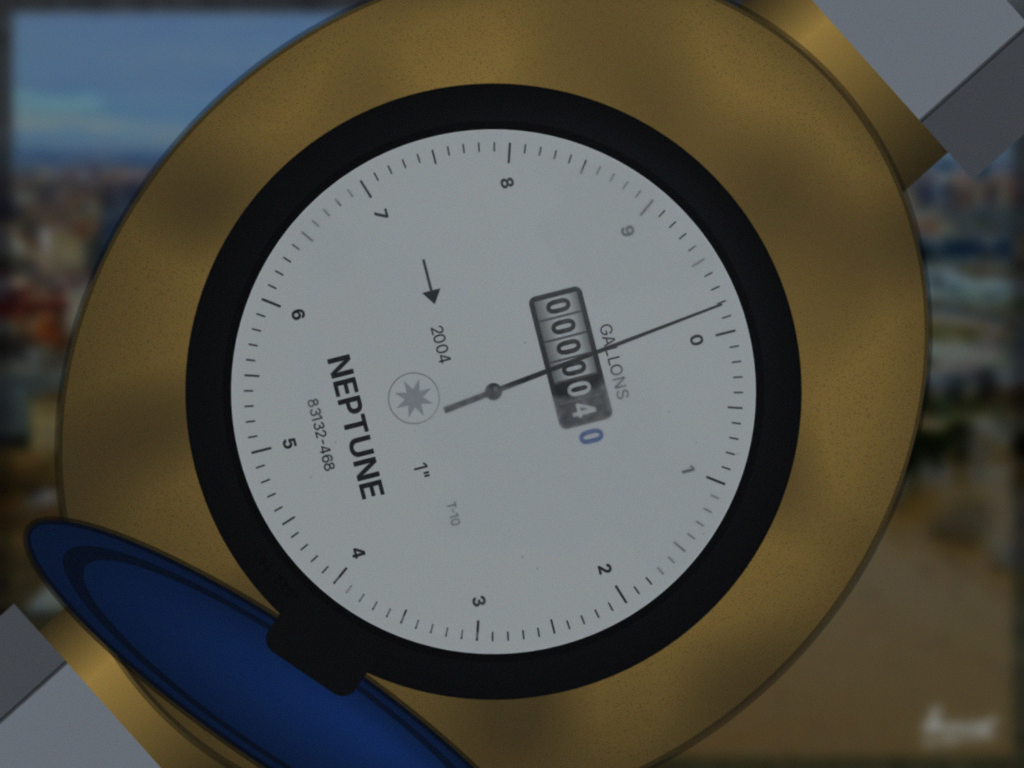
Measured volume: 39.8 gal
